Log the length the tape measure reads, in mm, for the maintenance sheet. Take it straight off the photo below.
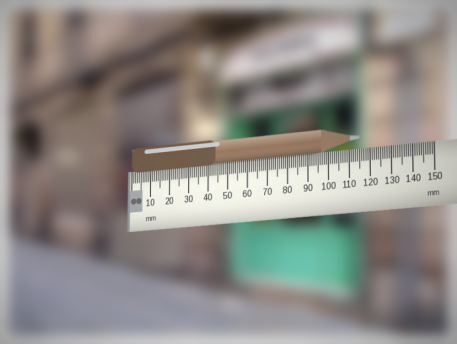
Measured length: 115 mm
